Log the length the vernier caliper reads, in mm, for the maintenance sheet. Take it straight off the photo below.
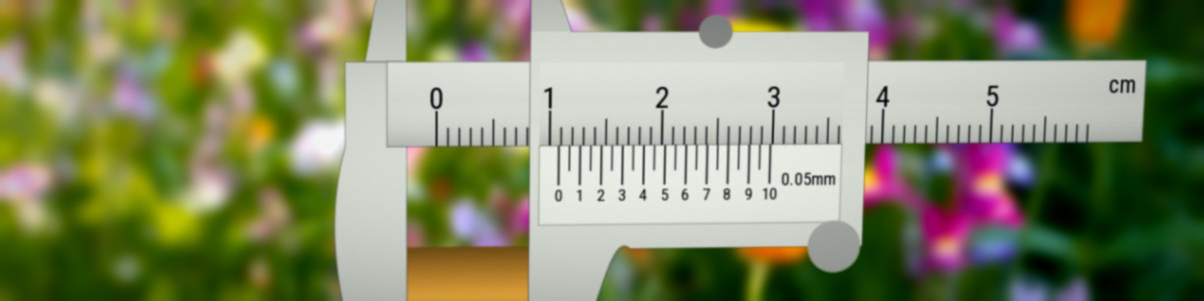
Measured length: 10.8 mm
